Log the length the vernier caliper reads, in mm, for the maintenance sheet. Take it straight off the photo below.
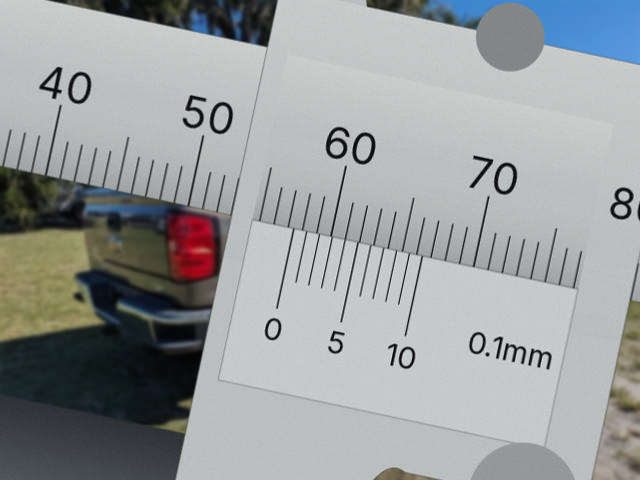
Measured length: 57.4 mm
